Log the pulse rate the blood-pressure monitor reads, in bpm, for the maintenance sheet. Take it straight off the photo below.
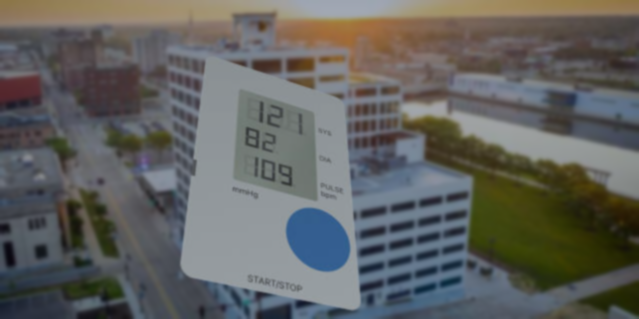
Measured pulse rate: 109 bpm
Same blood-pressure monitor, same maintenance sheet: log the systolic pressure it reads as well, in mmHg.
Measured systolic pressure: 121 mmHg
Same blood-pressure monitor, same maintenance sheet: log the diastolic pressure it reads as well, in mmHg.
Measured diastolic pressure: 82 mmHg
